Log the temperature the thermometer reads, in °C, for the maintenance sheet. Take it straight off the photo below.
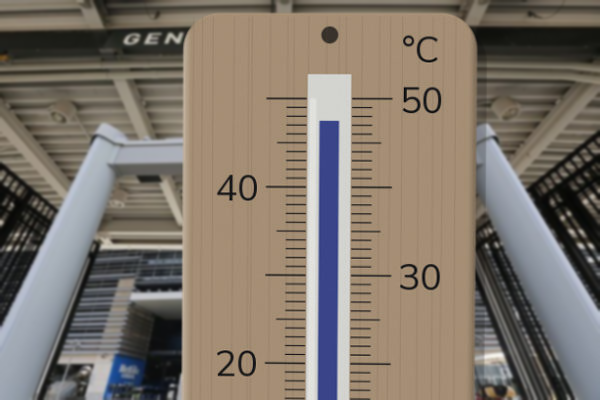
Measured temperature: 47.5 °C
